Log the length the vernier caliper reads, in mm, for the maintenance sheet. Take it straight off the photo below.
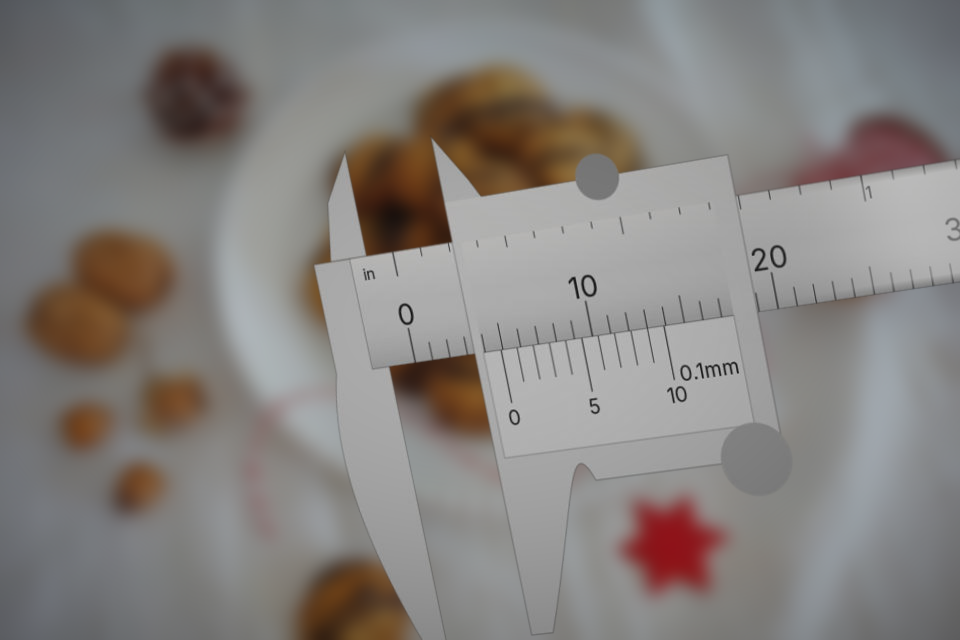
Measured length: 4.9 mm
